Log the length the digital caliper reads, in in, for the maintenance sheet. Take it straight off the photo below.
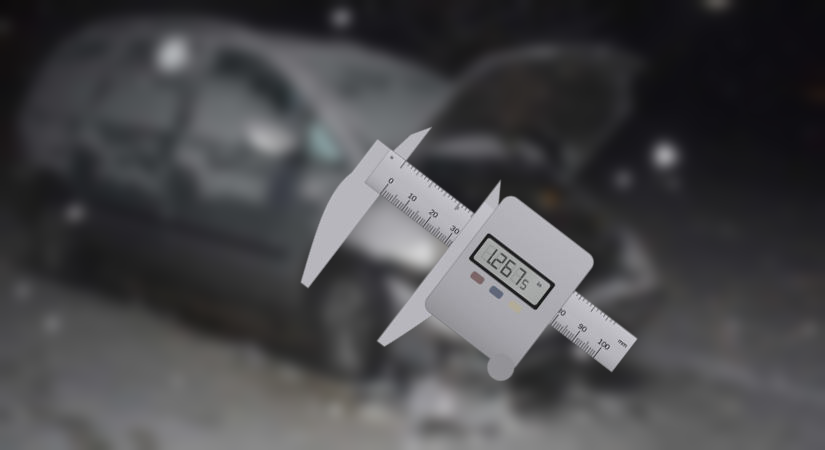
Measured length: 1.2675 in
